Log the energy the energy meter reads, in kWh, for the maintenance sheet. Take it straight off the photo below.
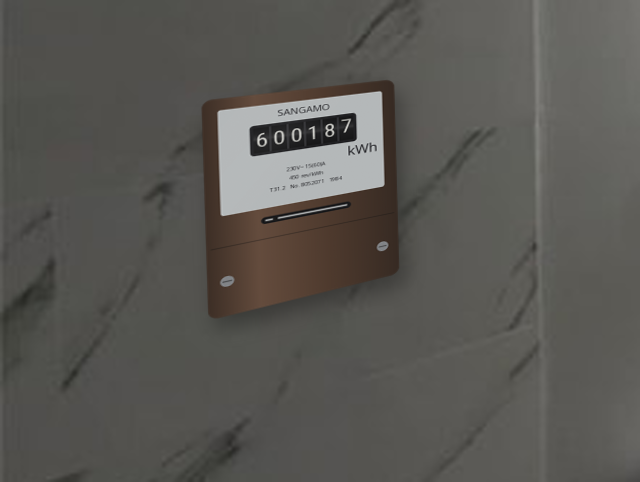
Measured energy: 600187 kWh
